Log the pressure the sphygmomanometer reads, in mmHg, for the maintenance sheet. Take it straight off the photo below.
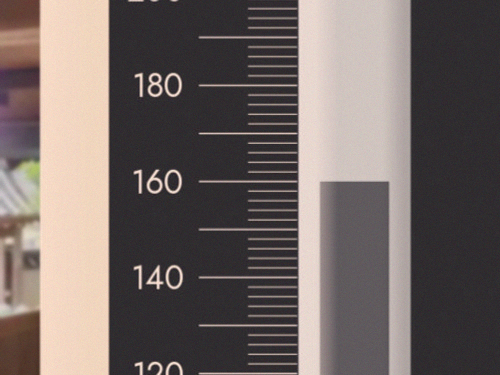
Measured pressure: 160 mmHg
